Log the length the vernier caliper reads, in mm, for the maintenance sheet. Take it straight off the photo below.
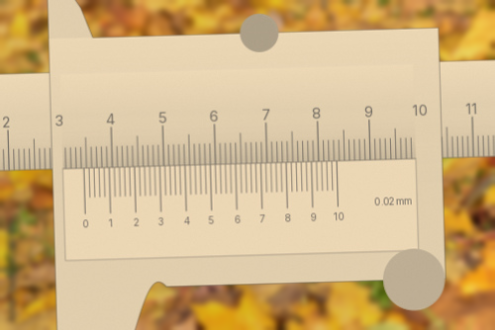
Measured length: 34.5 mm
